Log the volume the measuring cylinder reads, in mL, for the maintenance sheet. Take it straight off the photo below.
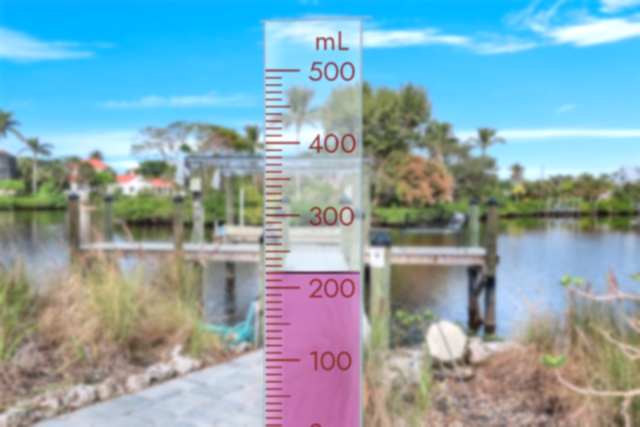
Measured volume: 220 mL
